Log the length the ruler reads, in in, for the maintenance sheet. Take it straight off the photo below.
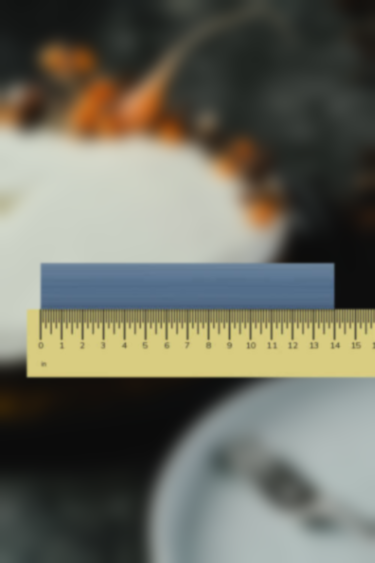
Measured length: 14 in
